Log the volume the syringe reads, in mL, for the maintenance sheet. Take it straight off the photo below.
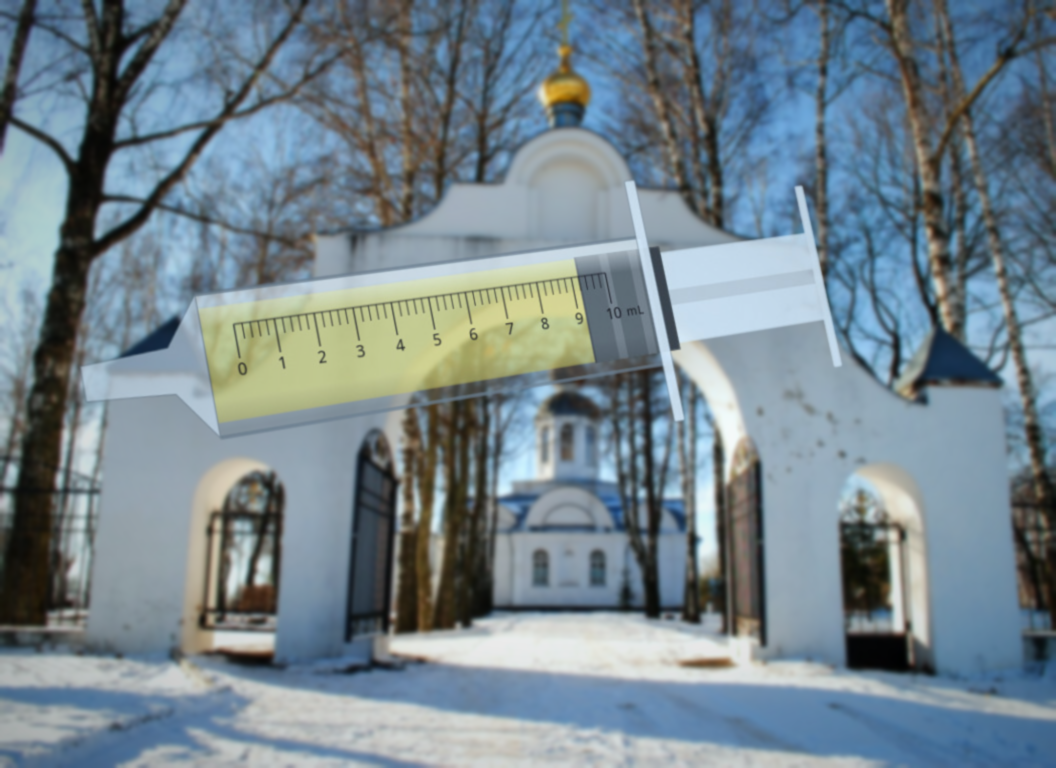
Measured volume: 9.2 mL
